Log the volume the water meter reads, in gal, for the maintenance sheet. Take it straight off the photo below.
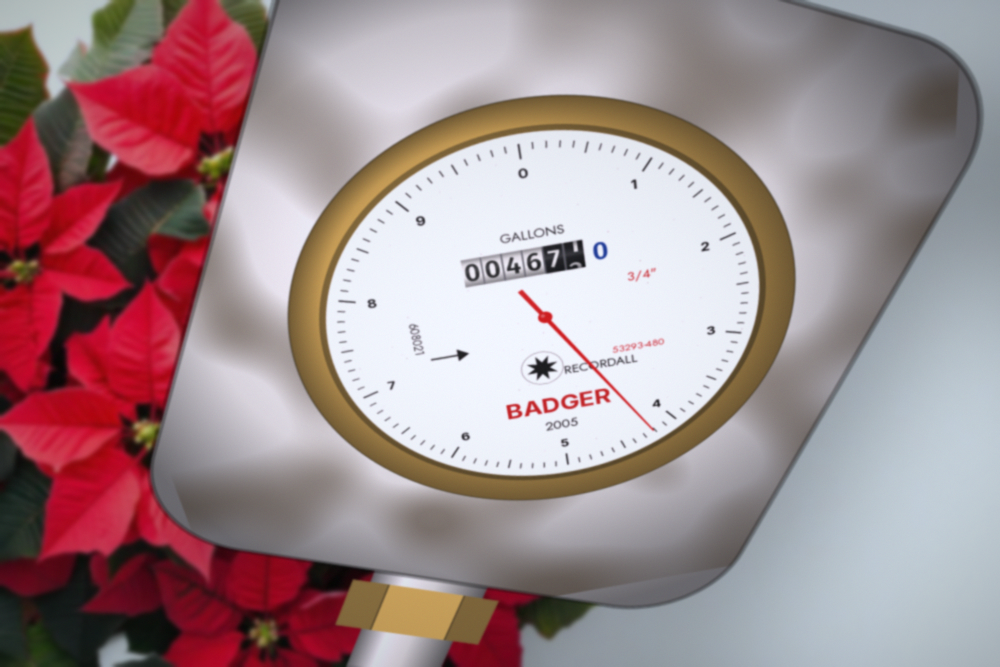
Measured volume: 46714.2 gal
